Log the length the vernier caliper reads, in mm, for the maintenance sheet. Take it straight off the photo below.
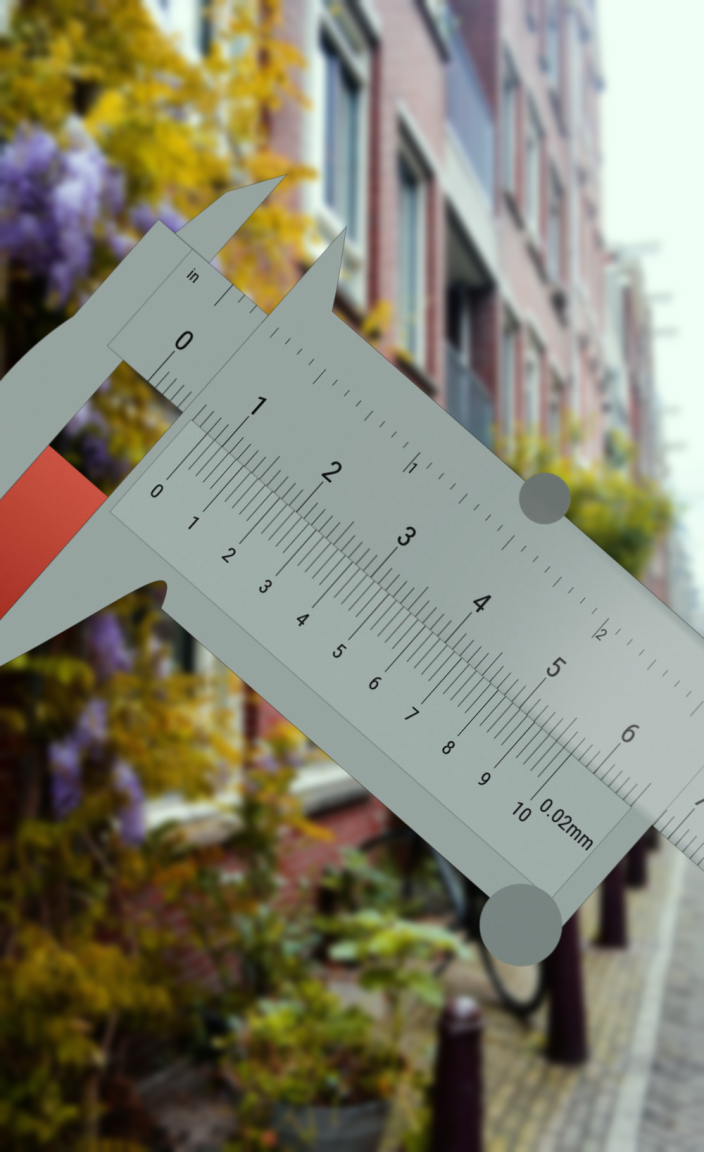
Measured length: 8.0 mm
